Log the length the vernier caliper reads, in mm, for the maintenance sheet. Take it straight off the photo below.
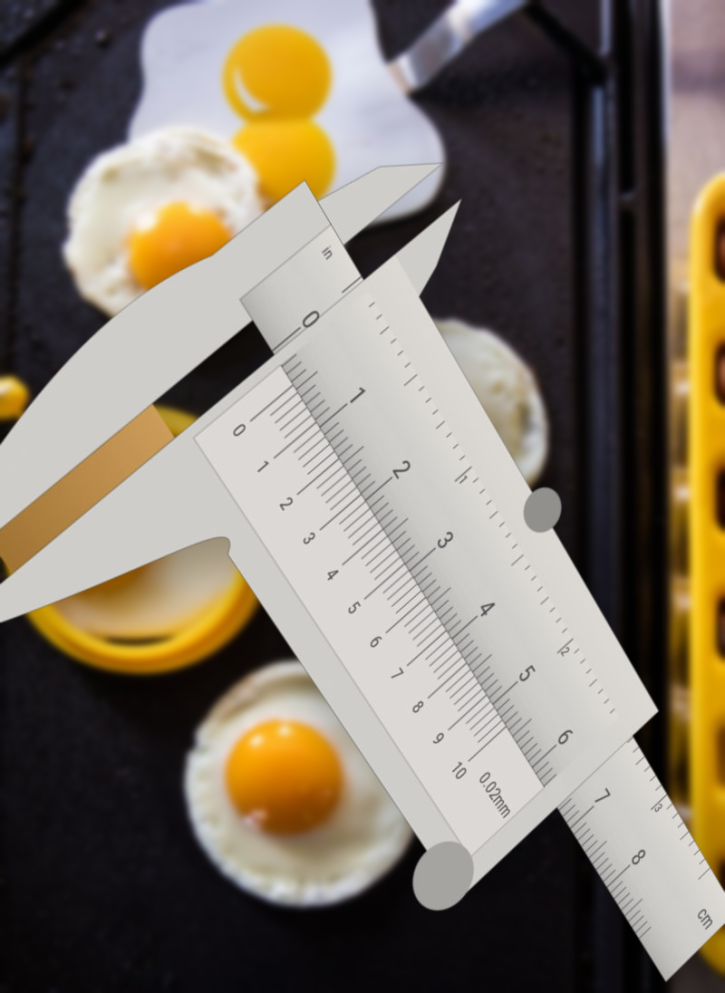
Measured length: 4.4 mm
